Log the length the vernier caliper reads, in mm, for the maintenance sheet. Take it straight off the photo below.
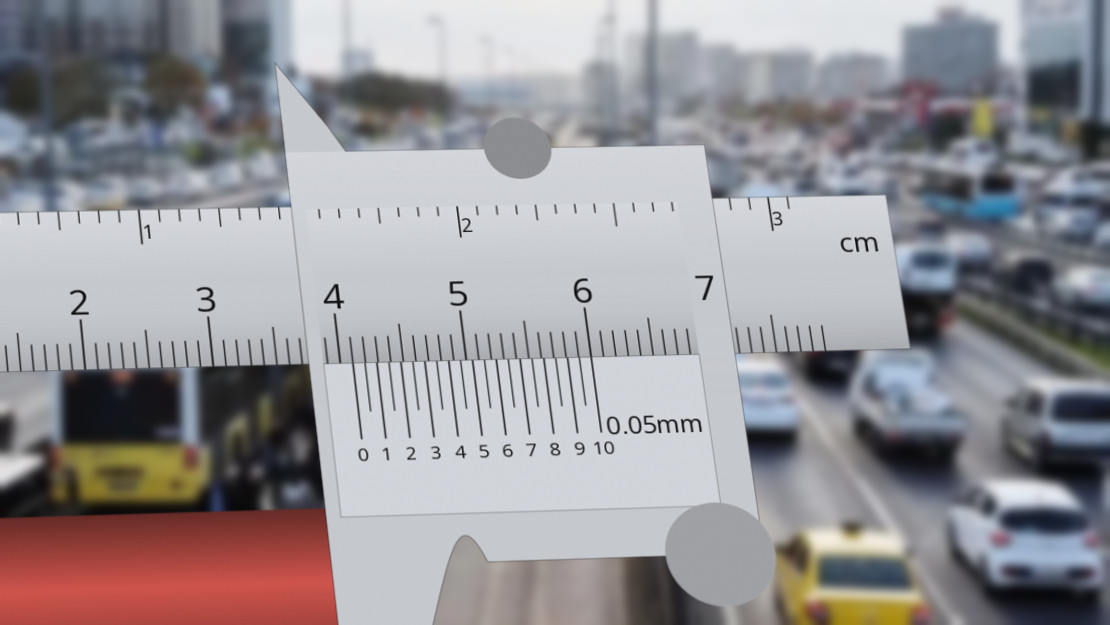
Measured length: 41.0 mm
